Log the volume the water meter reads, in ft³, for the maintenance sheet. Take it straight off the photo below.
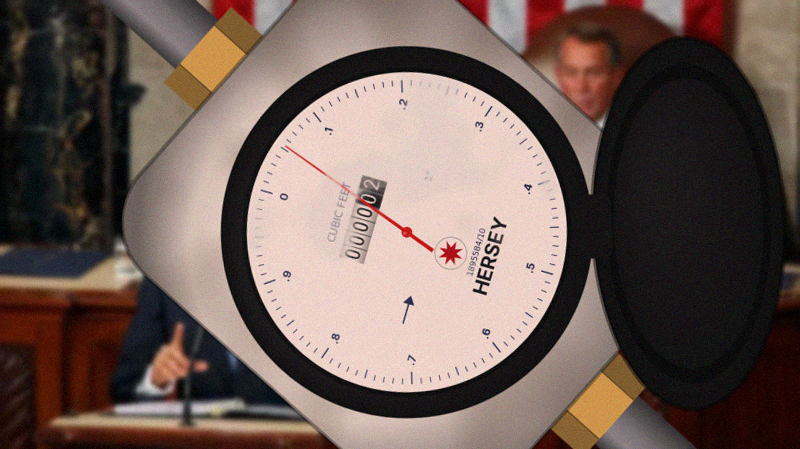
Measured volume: 2.05 ft³
